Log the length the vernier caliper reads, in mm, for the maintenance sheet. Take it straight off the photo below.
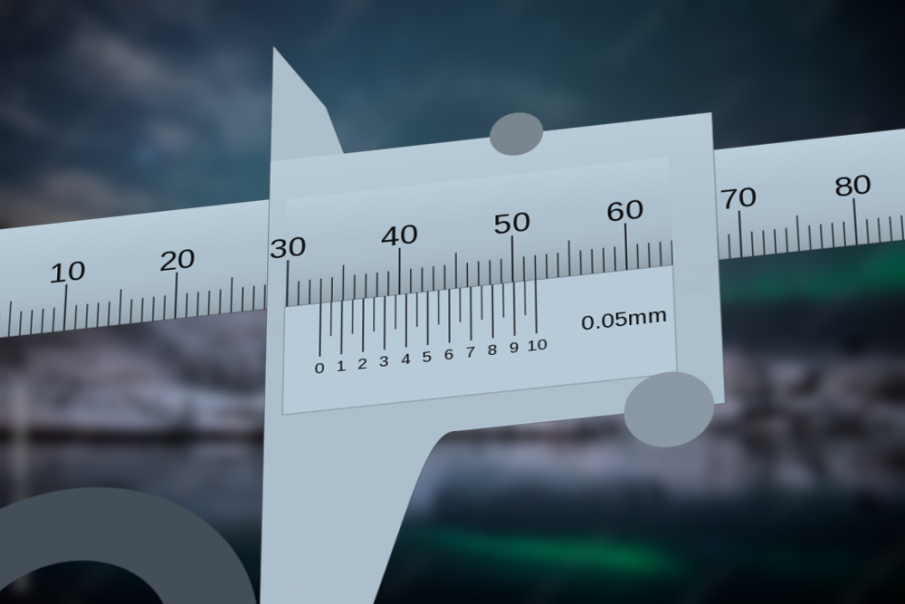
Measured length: 33.0 mm
